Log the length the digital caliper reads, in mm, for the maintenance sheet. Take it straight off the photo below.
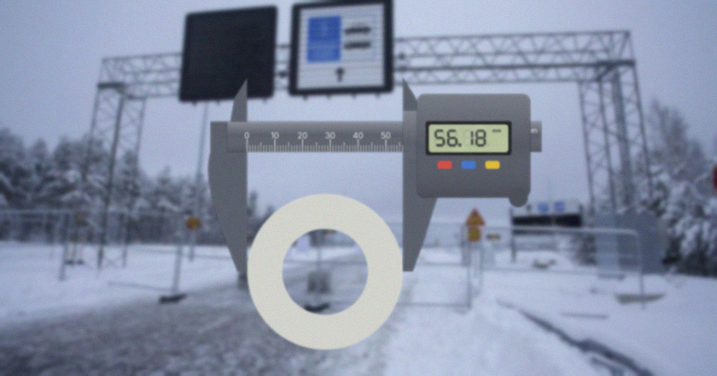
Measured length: 56.18 mm
